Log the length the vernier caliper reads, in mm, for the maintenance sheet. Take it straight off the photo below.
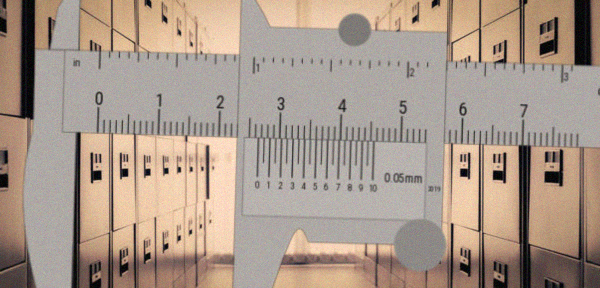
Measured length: 26.5 mm
